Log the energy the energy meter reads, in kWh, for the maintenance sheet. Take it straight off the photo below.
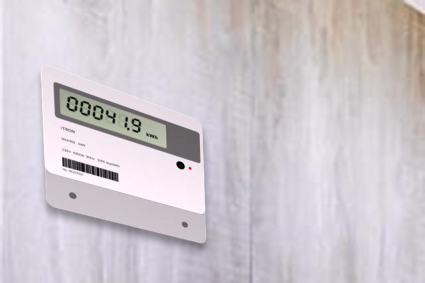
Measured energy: 41.9 kWh
